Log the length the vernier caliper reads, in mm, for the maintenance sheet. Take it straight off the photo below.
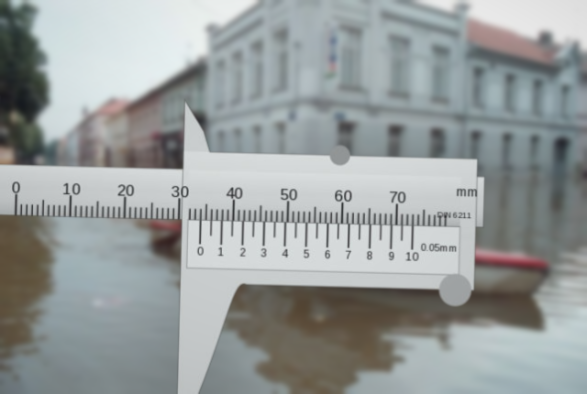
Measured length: 34.0 mm
